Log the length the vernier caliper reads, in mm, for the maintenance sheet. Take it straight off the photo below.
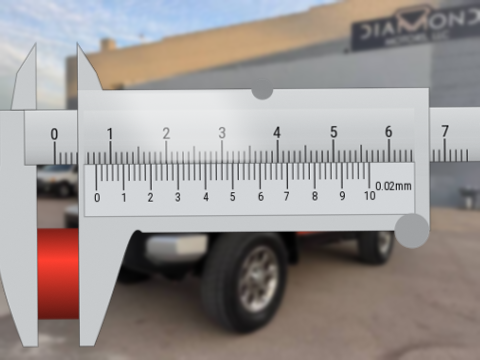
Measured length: 7.4 mm
